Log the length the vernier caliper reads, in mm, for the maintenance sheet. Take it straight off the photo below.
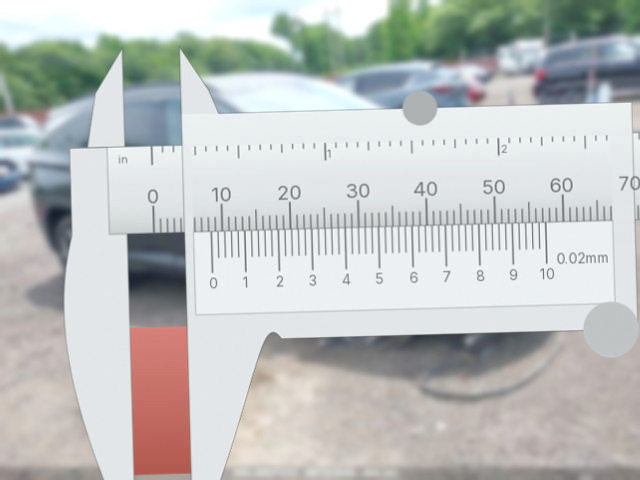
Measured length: 8.4 mm
